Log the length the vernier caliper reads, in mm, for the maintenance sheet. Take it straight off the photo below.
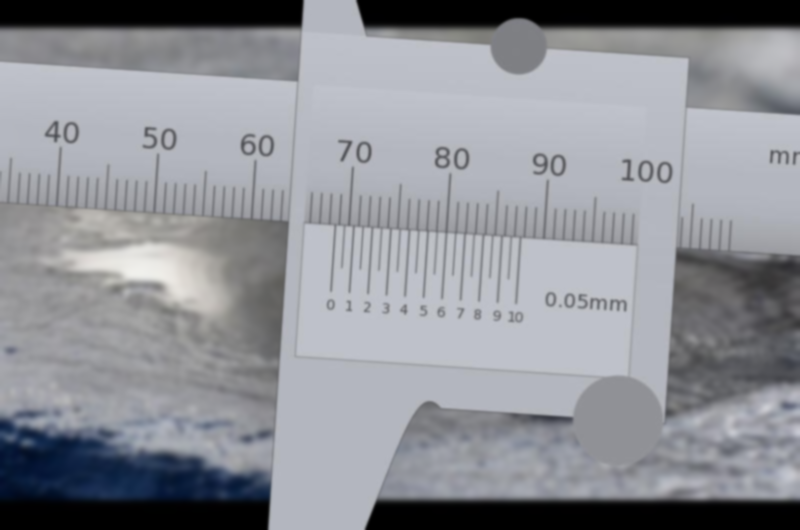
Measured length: 68.6 mm
